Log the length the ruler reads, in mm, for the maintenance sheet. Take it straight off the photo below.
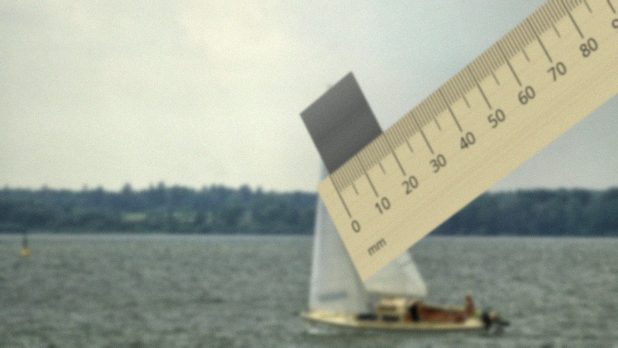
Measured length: 20 mm
